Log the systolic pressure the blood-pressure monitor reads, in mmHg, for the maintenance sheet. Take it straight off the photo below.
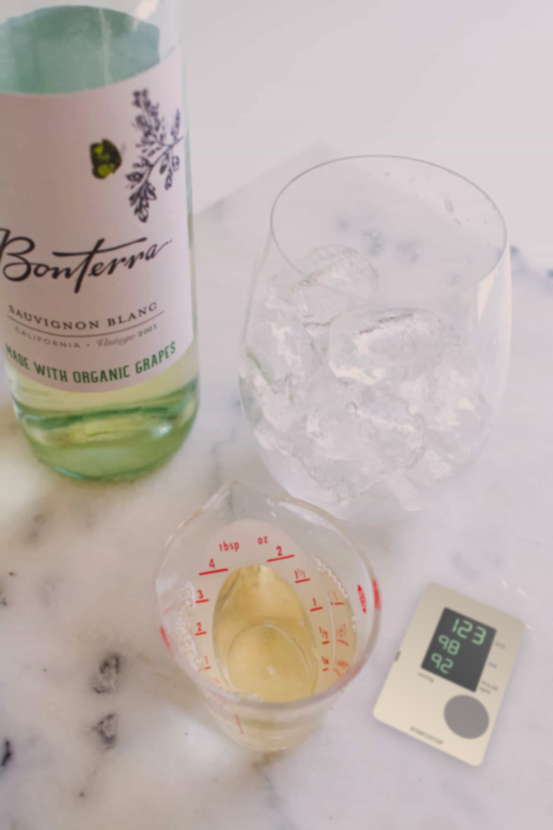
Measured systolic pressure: 123 mmHg
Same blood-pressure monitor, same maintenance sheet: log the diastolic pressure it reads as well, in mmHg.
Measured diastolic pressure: 98 mmHg
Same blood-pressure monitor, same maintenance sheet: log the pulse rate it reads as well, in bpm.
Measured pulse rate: 92 bpm
